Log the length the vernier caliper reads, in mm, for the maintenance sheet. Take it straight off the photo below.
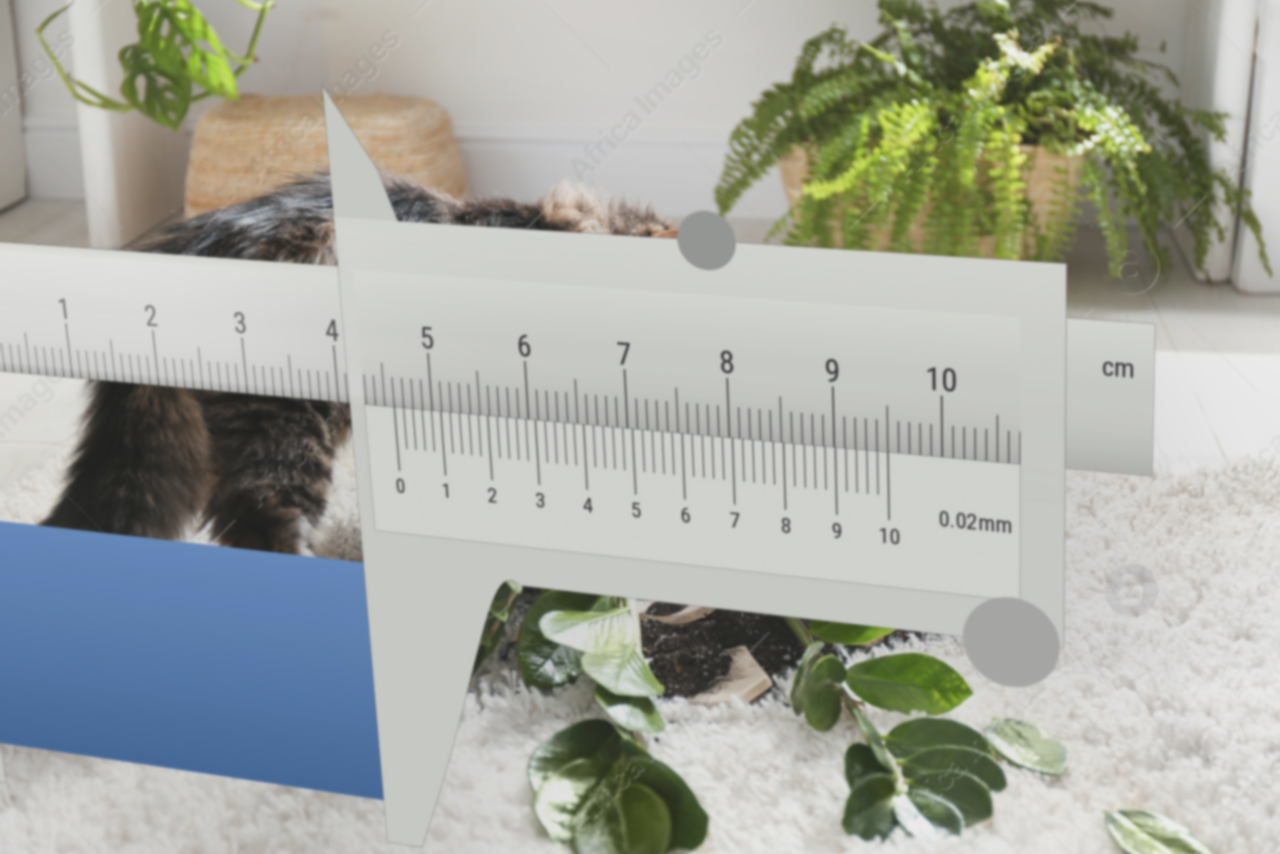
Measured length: 46.0 mm
